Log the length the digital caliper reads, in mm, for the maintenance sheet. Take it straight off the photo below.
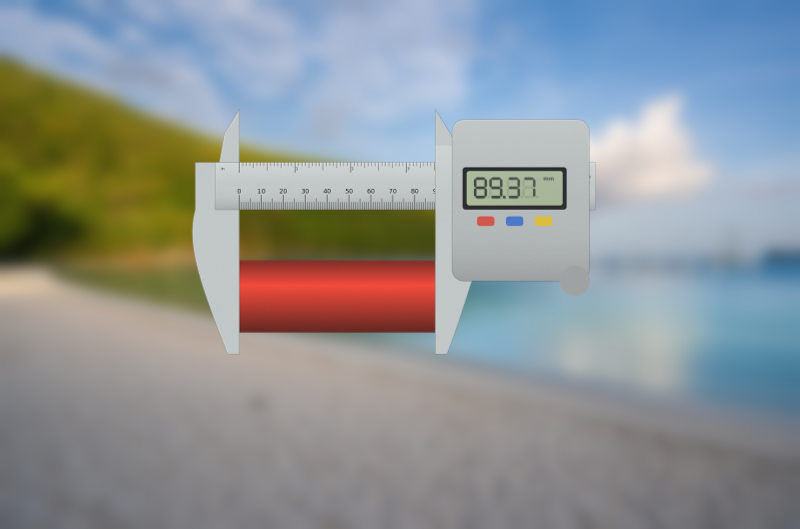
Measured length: 89.37 mm
